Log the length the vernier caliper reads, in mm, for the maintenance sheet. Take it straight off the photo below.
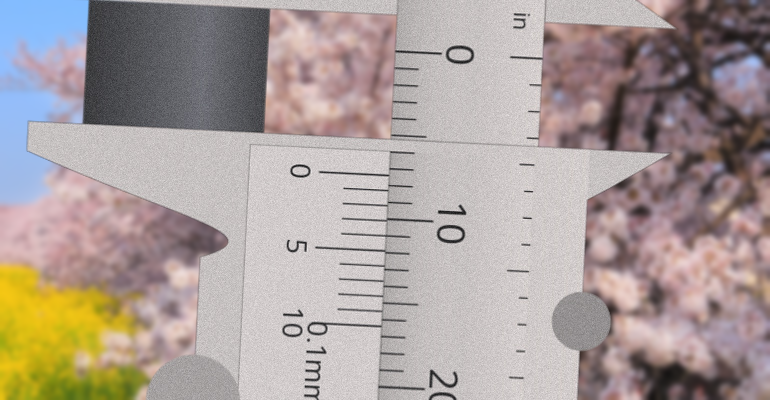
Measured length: 7.4 mm
